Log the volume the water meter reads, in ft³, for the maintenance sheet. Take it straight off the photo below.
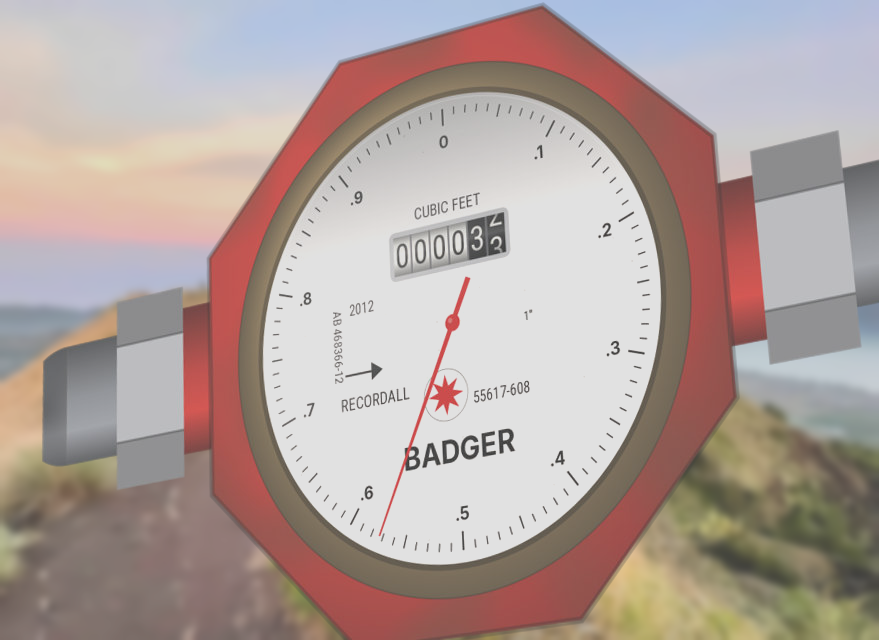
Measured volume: 32.57 ft³
